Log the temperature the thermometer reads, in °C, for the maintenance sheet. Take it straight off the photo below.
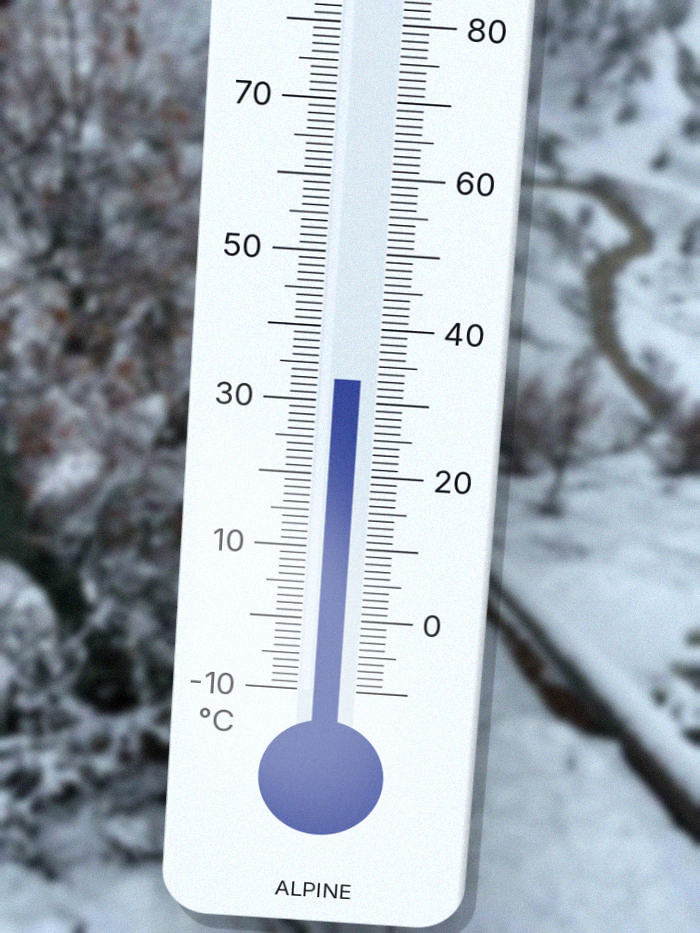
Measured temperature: 33 °C
